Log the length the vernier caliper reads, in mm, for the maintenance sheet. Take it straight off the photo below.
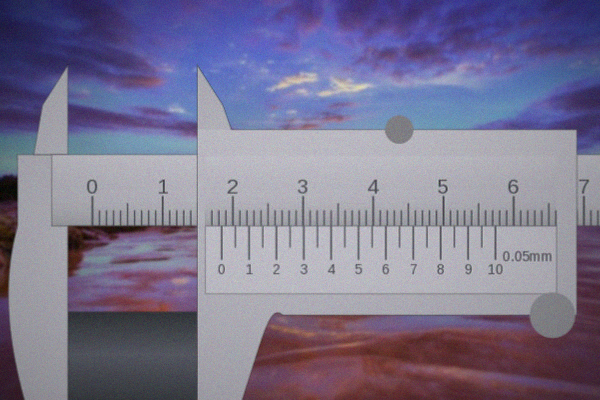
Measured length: 18.4 mm
